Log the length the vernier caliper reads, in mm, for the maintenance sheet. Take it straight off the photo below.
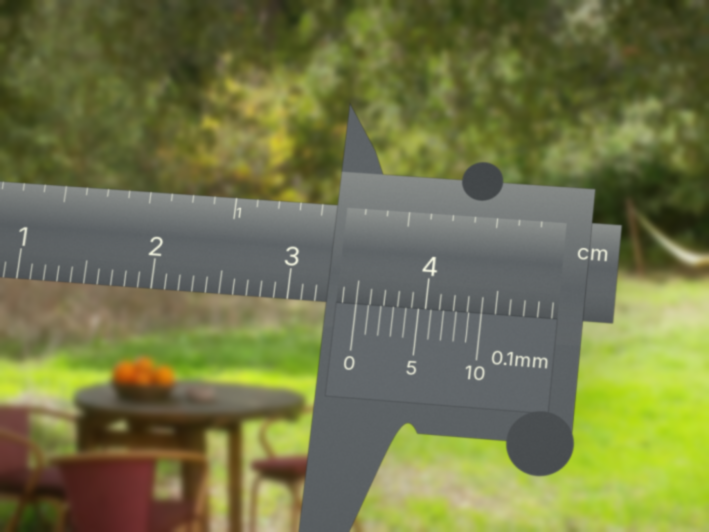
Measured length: 35.0 mm
